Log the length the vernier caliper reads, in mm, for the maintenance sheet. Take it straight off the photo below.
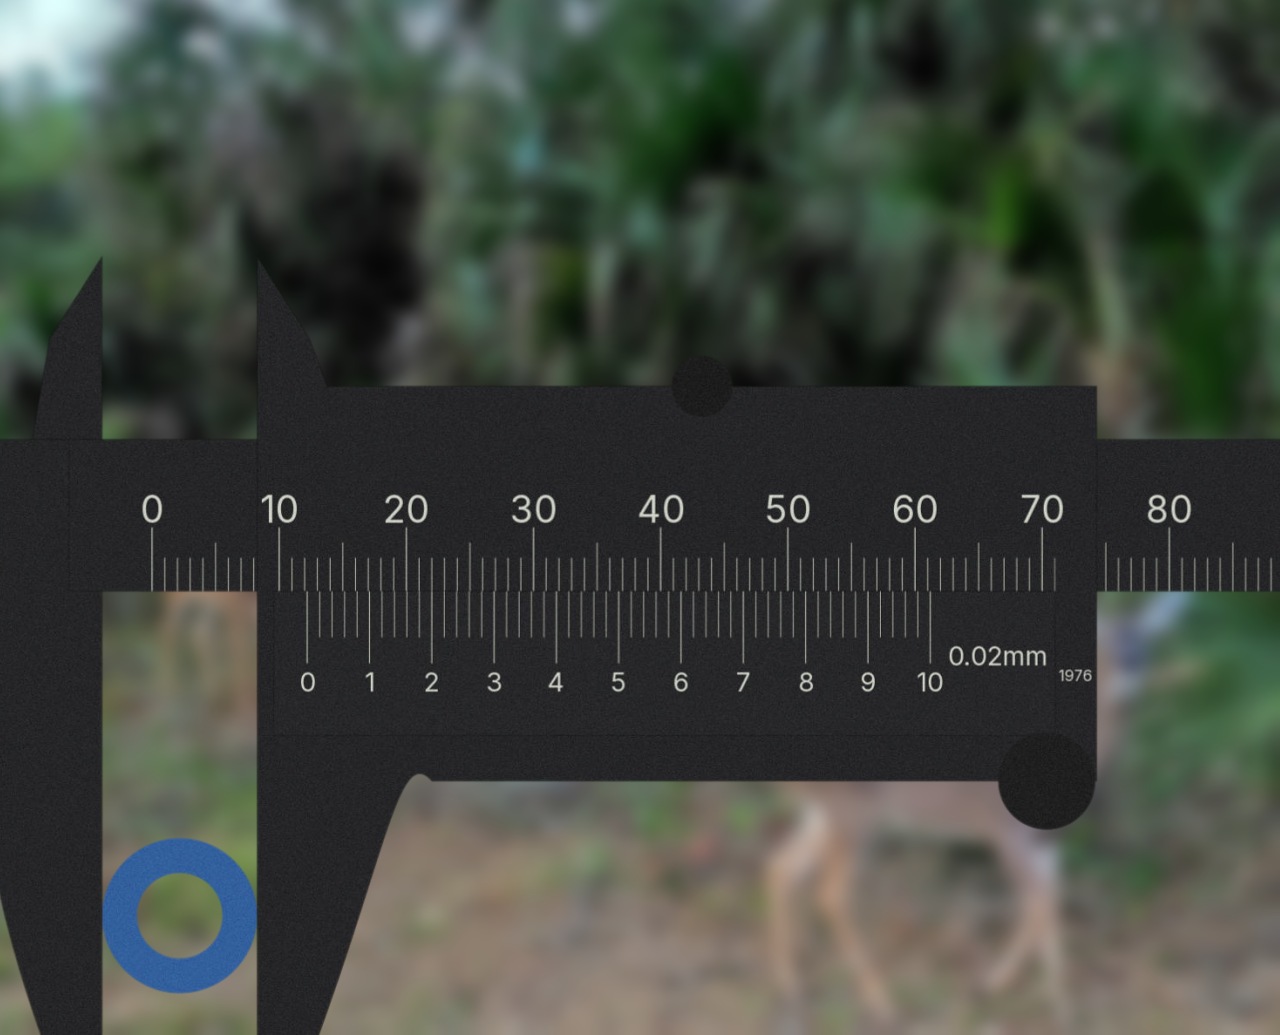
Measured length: 12.2 mm
